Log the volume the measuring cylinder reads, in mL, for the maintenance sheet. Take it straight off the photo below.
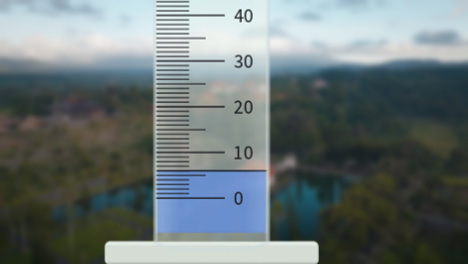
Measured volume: 6 mL
